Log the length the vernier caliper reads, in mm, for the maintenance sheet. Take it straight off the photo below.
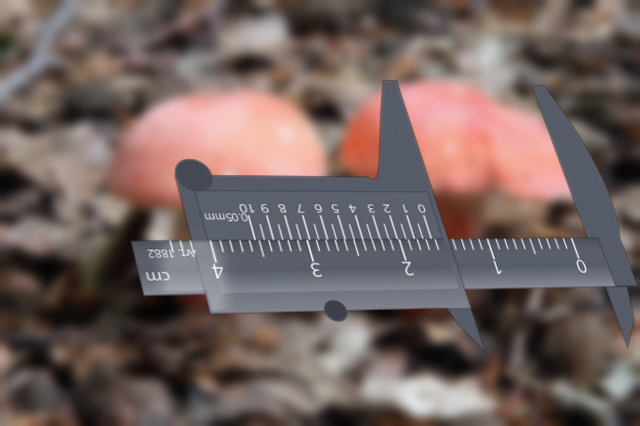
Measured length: 16.4 mm
